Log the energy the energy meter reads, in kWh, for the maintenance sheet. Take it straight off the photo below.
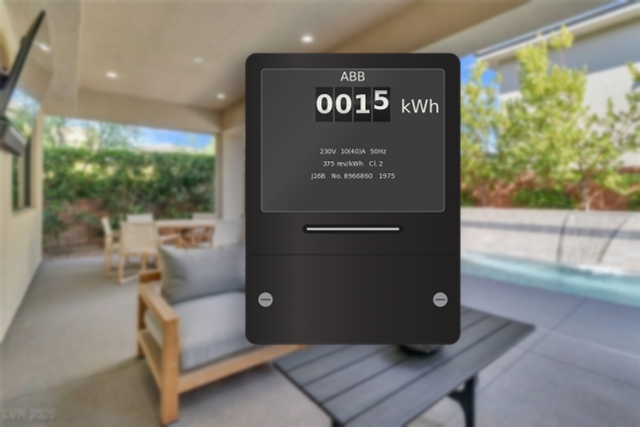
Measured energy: 15 kWh
